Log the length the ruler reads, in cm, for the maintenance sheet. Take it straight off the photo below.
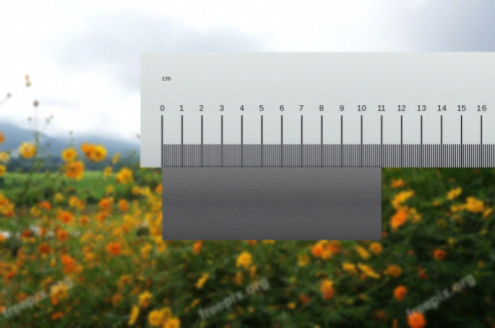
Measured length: 11 cm
